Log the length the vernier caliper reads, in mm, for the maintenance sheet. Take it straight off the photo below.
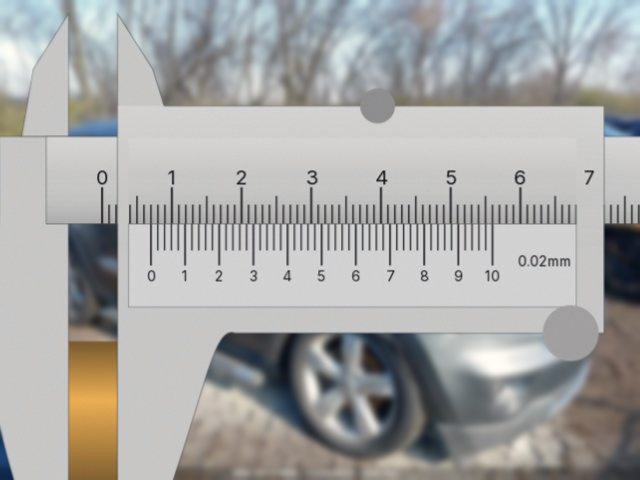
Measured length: 7.0 mm
